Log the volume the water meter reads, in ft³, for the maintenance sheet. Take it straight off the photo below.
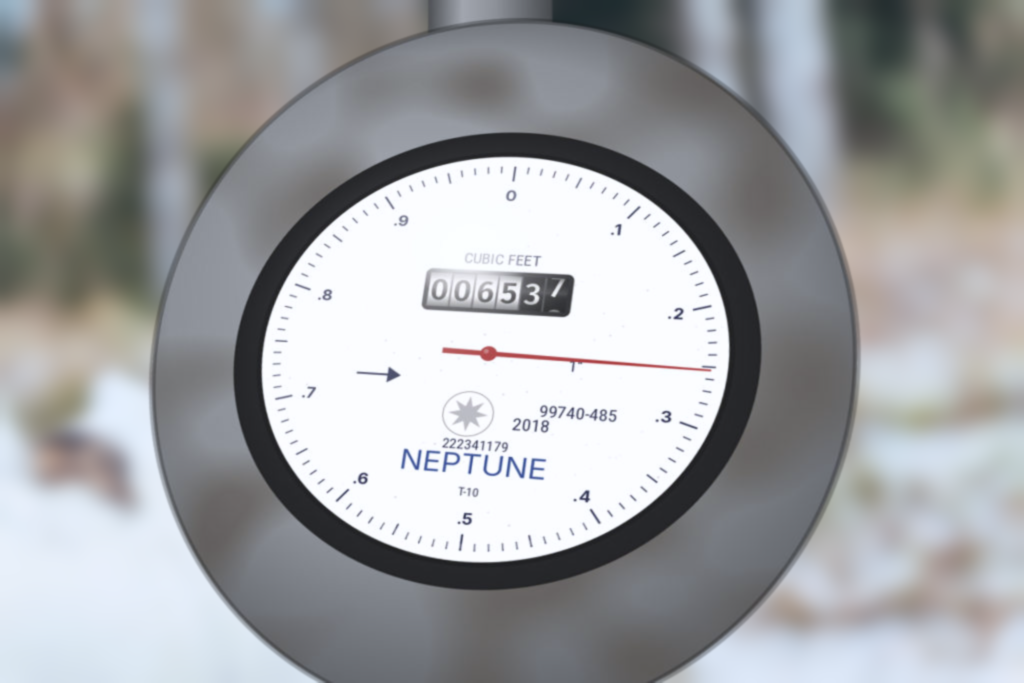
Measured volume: 6537.25 ft³
